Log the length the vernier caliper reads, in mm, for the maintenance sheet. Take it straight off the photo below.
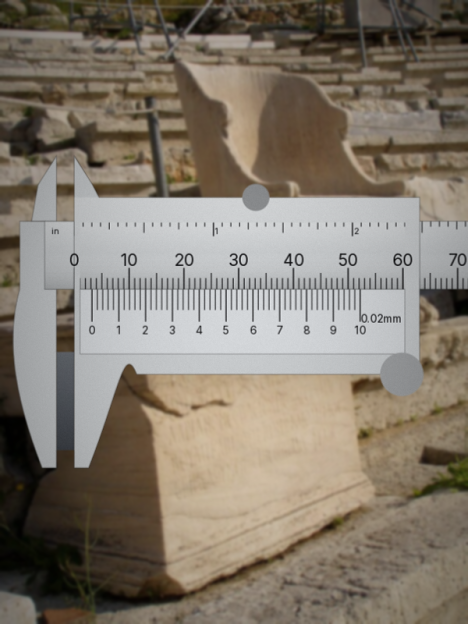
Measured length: 3.2 mm
